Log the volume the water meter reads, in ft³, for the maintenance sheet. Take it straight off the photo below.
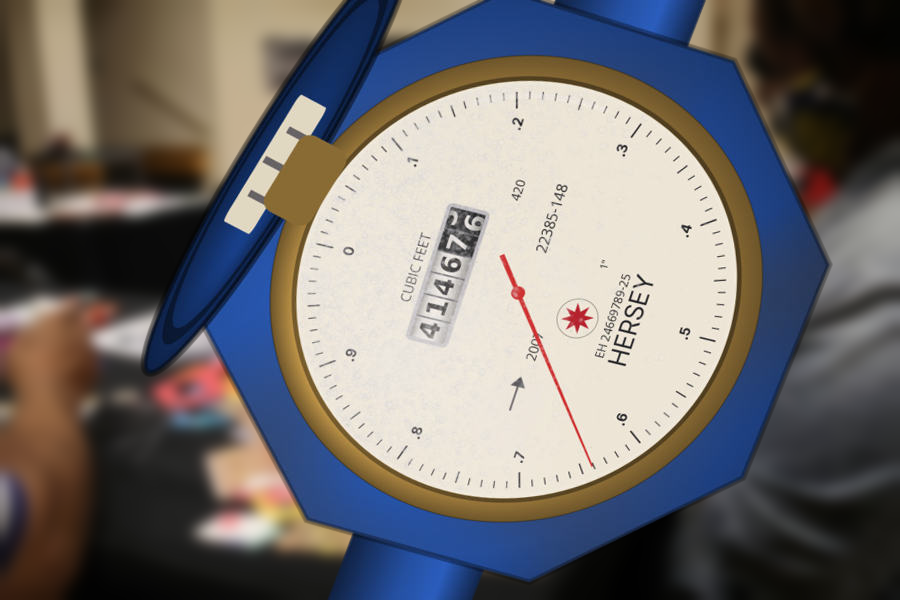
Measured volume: 414675.64 ft³
